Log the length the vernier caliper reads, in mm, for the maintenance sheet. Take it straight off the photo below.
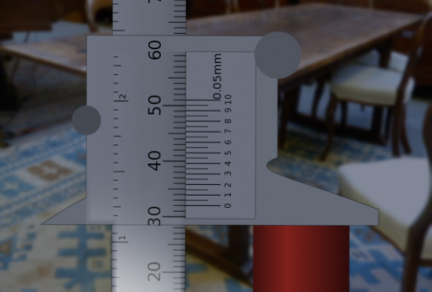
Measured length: 32.0 mm
